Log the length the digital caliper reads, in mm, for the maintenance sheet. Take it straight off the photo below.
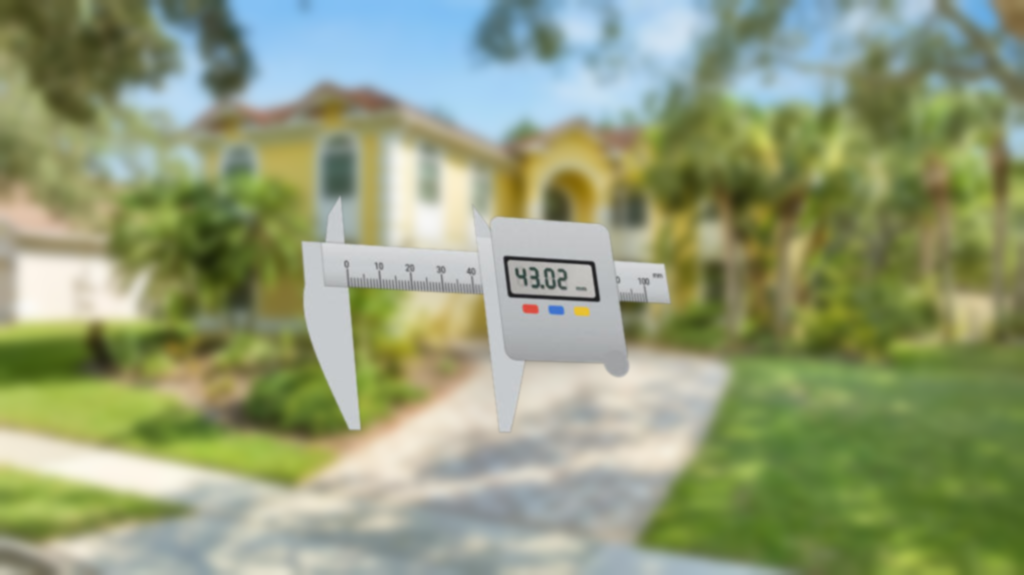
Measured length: 43.02 mm
